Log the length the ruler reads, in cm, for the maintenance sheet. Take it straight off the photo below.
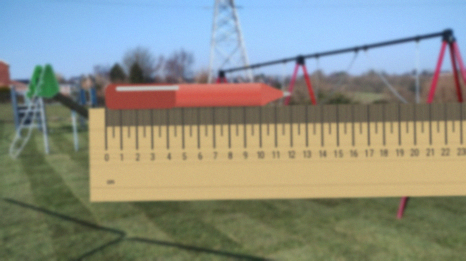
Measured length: 12 cm
